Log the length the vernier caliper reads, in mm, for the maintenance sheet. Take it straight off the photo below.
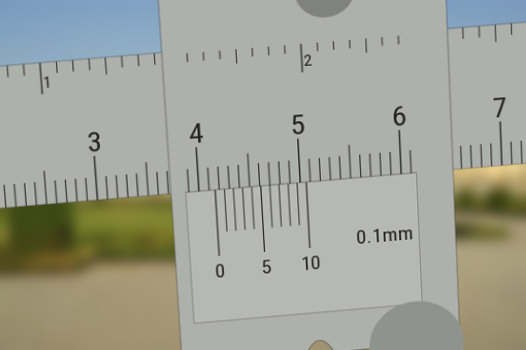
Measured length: 41.6 mm
